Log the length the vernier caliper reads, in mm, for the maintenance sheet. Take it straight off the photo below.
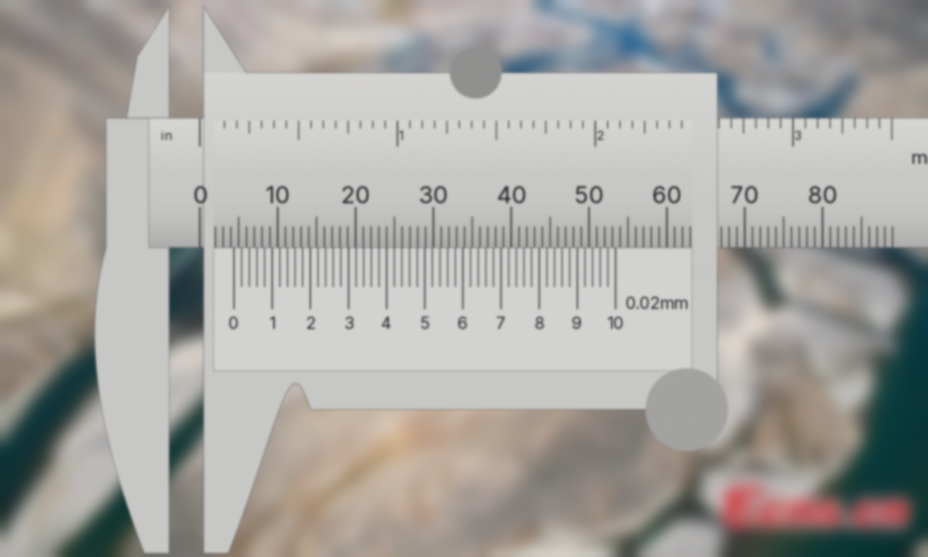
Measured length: 4.4 mm
